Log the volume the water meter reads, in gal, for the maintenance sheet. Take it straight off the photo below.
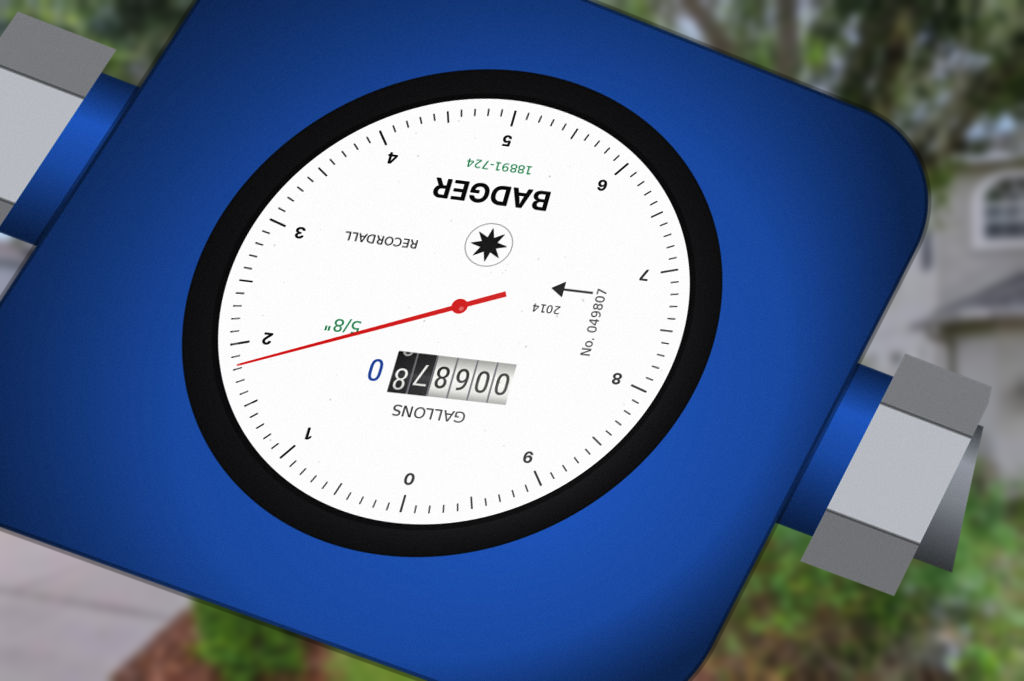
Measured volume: 68781.8 gal
